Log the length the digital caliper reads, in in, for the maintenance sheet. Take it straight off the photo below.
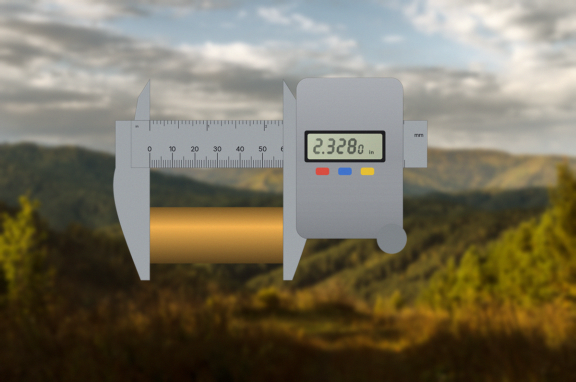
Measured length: 2.3280 in
